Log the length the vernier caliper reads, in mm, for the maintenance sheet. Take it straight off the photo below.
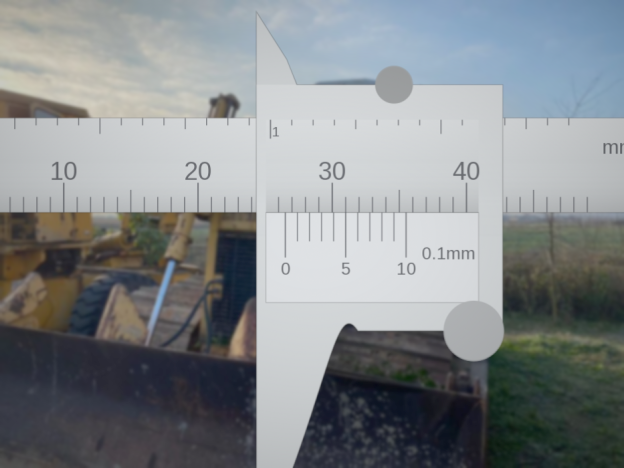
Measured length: 26.5 mm
